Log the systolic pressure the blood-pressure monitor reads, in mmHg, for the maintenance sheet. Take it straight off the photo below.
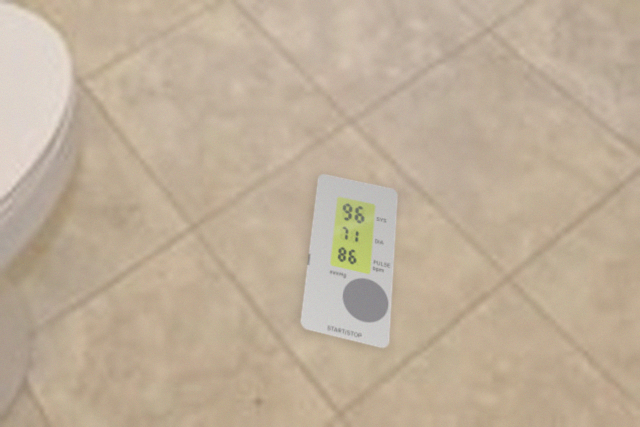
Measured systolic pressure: 96 mmHg
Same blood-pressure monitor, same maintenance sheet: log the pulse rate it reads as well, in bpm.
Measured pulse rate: 86 bpm
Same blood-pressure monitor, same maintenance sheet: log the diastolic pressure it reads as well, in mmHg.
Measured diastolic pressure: 71 mmHg
